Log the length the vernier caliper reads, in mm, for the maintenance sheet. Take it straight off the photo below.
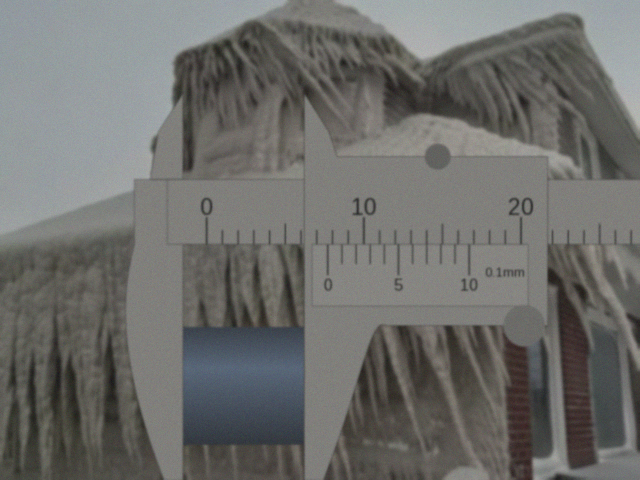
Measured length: 7.7 mm
